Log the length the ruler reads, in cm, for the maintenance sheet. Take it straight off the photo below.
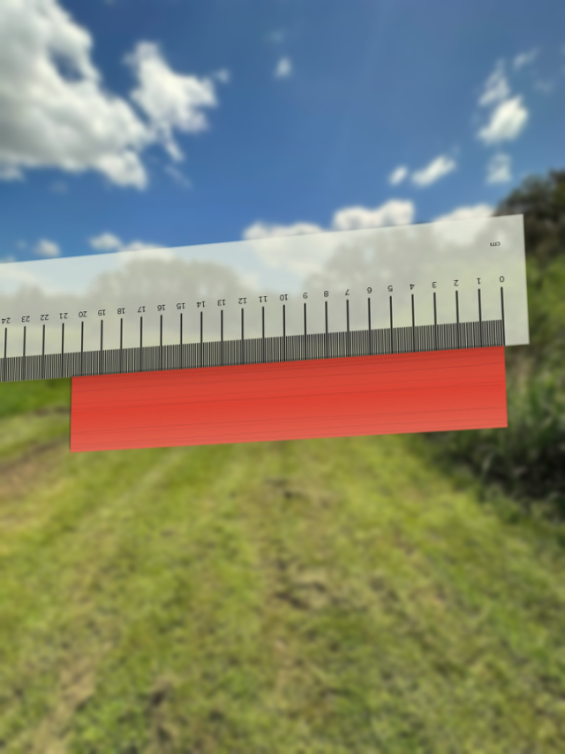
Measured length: 20.5 cm
